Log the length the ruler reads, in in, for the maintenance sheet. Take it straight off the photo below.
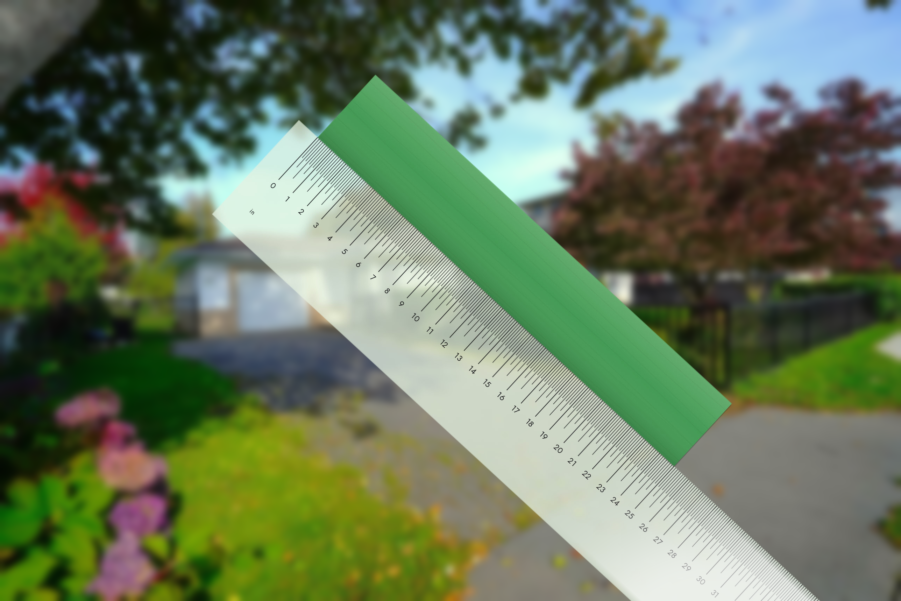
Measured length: 25 in
